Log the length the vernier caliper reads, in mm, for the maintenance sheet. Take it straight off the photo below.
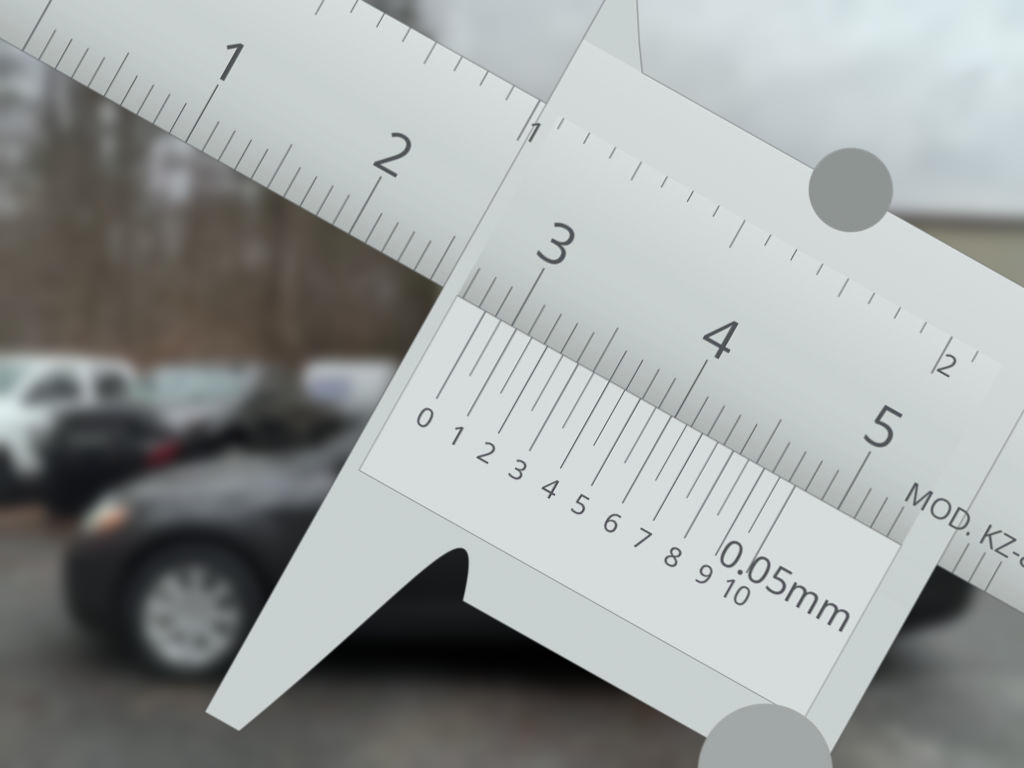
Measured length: 28.4 mm
